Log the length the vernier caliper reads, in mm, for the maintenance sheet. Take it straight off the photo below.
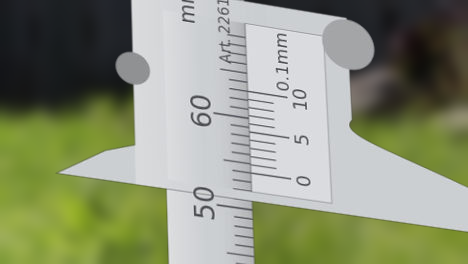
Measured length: 54.0 mm
